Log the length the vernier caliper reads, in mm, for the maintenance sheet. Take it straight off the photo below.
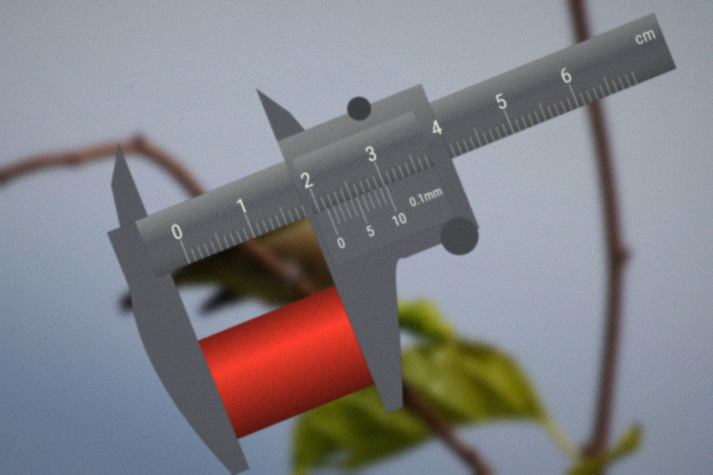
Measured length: 21.2 mm
